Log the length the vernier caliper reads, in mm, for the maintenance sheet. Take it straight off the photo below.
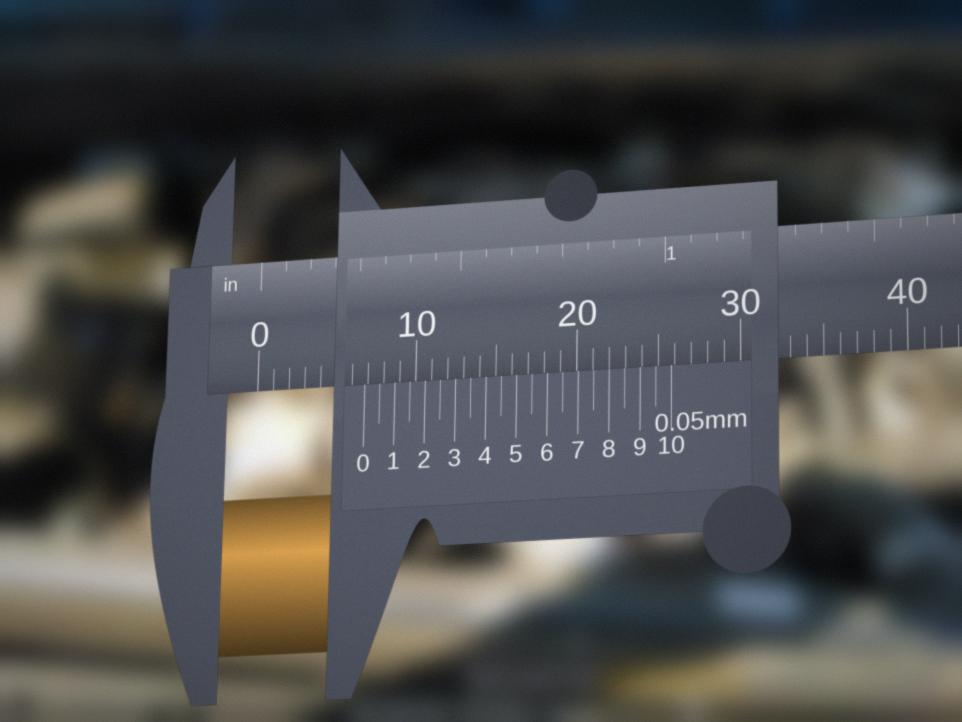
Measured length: 6.8 mm
